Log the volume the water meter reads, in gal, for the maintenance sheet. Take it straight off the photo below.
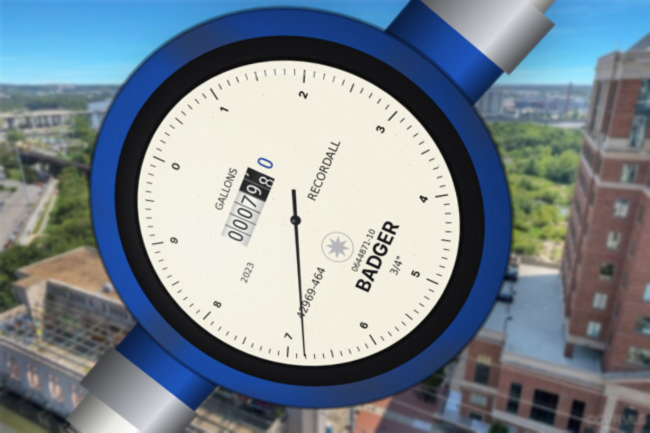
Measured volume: 7976.8 gal
